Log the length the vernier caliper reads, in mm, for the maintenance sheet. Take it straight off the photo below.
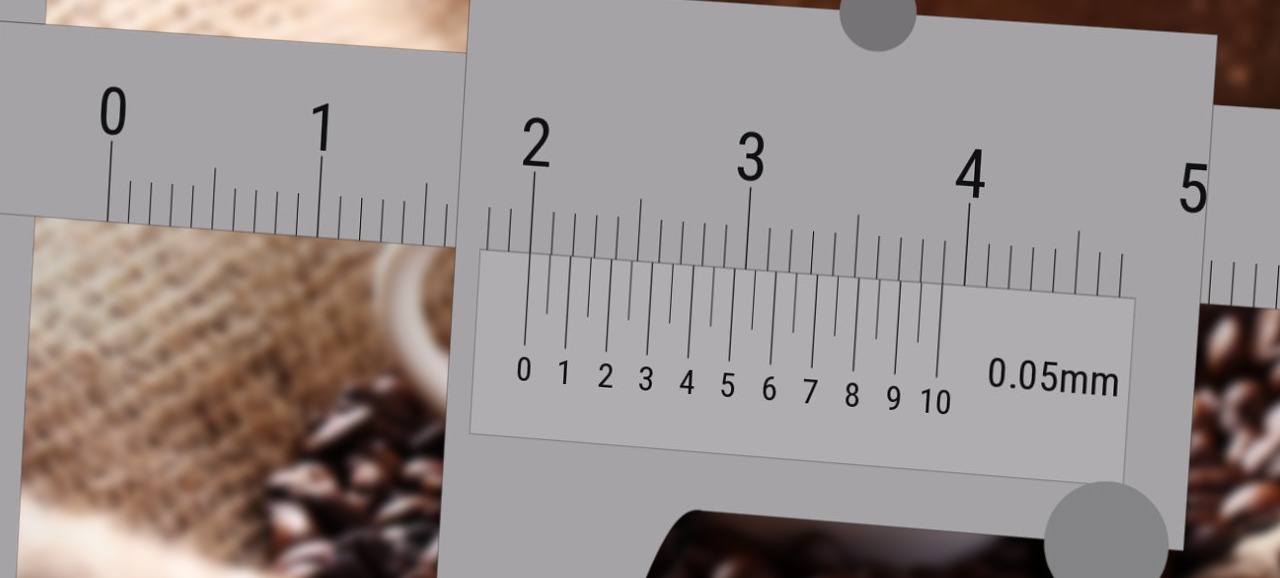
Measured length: 20.0 mm
